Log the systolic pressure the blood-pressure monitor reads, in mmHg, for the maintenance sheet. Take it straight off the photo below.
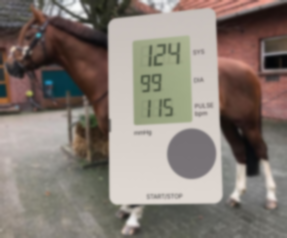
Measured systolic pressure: 124 mmHg
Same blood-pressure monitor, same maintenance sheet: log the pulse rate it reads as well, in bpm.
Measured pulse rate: 115 bpm
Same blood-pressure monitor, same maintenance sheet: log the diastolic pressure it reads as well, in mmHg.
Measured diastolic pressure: 99 mmHg
